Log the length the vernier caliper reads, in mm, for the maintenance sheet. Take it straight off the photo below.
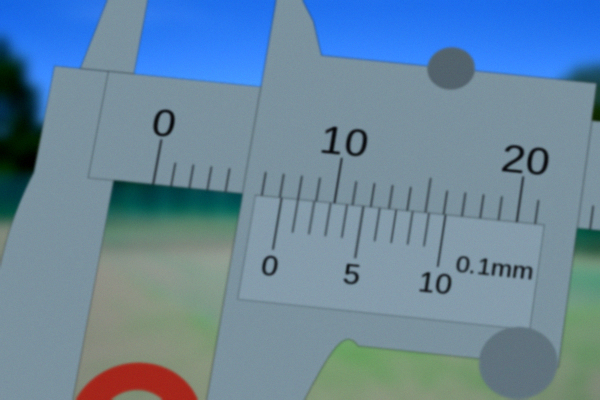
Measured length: 7.1 mm
